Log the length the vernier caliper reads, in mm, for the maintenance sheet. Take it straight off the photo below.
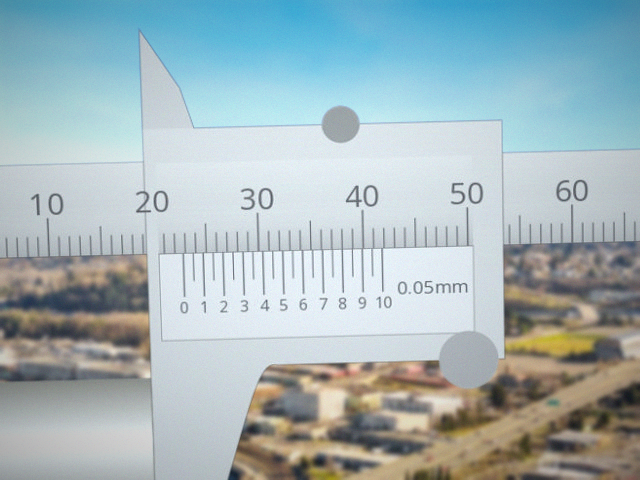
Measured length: 22.8 mm
